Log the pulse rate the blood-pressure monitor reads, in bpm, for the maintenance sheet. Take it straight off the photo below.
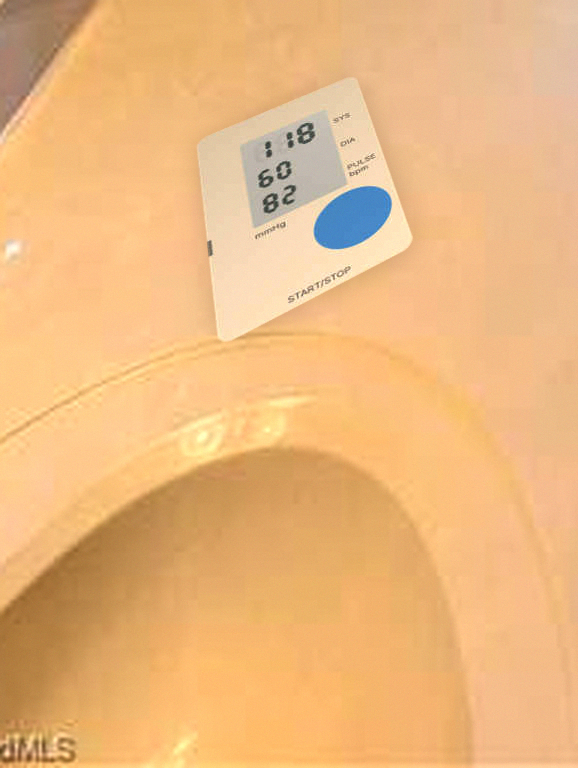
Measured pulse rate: 82 bpm
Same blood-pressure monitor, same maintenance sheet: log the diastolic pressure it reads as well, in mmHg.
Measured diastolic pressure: 60 mmHg
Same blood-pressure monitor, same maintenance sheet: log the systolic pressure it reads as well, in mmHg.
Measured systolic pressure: 118 mmHg
